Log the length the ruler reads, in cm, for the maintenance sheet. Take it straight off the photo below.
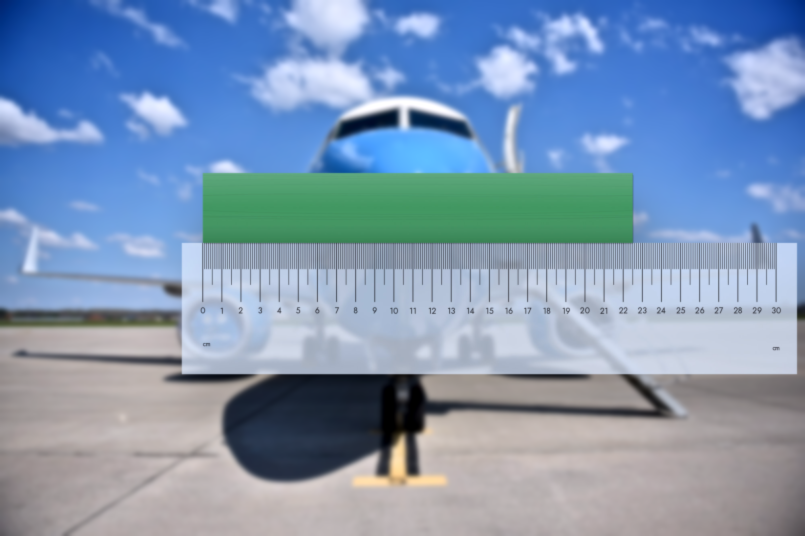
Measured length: 22.5 cm
